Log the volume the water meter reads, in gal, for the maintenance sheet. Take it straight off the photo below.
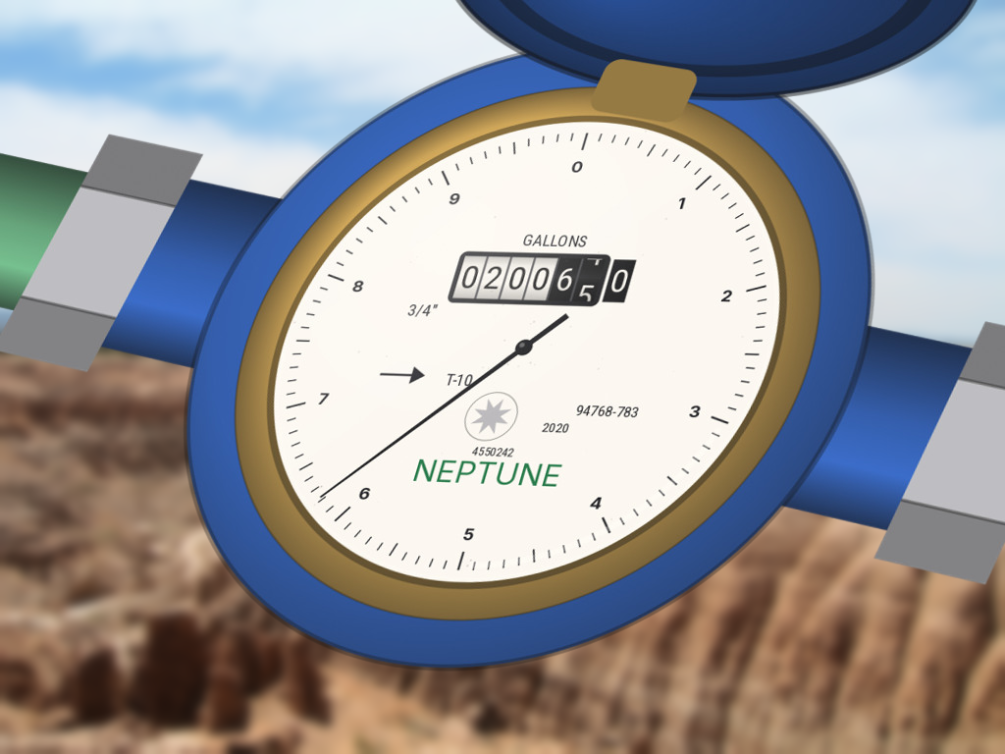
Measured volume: 200646.2 gal
